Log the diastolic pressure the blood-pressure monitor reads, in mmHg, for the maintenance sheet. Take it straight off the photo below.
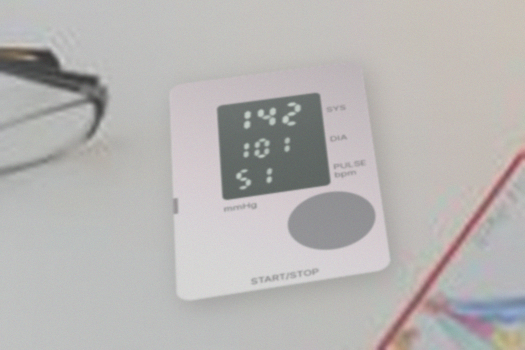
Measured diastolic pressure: 101 mmHg
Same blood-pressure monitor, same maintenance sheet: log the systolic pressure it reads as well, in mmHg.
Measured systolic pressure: 142 mmHg
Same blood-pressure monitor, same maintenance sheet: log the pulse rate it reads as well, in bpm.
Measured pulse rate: 51 bpm
